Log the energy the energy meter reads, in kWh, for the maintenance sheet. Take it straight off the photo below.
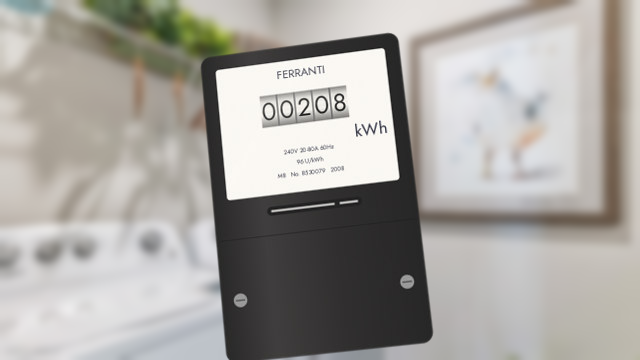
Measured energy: 208 kWh
